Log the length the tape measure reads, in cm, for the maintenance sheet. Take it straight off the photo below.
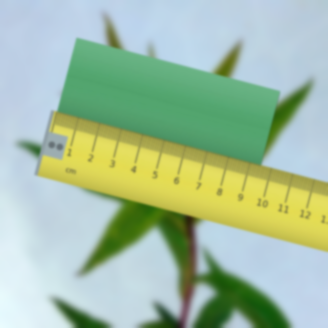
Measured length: 9.5 cm
